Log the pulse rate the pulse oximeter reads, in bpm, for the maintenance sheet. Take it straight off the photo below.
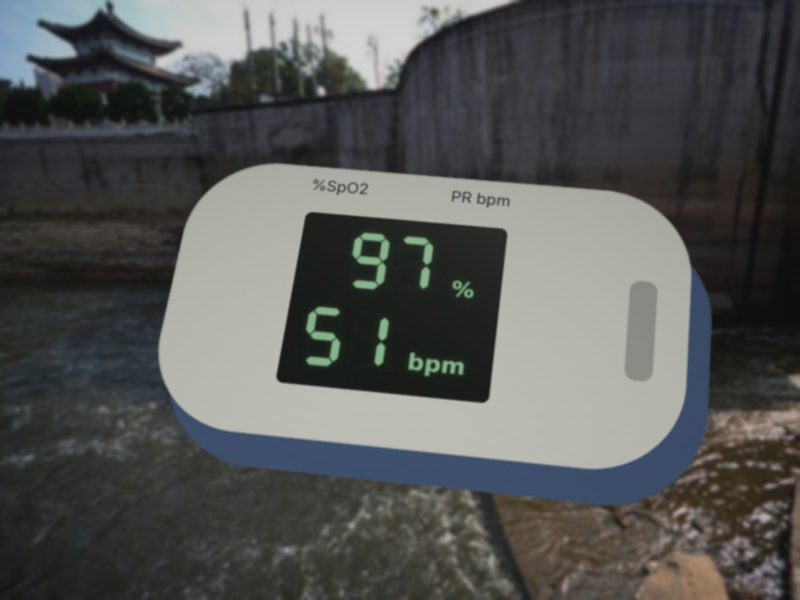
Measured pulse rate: 51 bpm
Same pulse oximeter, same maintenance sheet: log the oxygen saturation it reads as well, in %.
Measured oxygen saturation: 97 %
